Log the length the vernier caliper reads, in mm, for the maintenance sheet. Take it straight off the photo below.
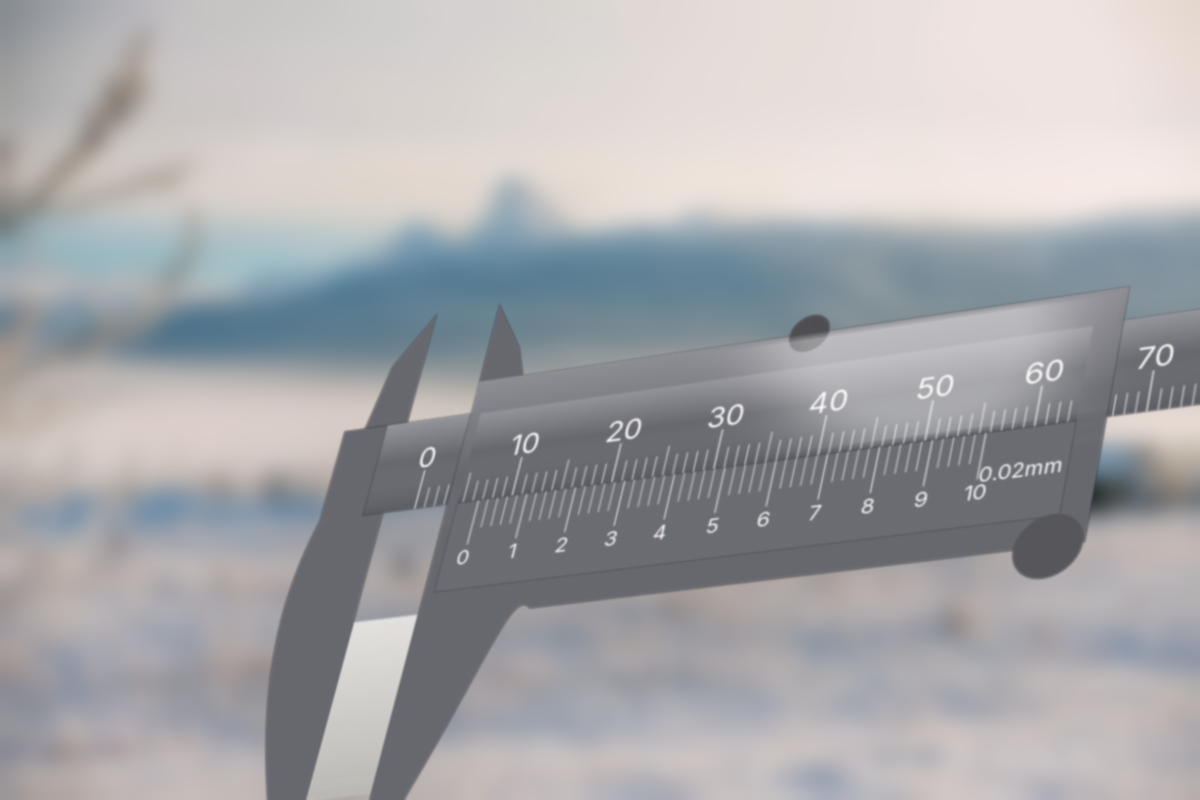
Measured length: 6.6 mm
